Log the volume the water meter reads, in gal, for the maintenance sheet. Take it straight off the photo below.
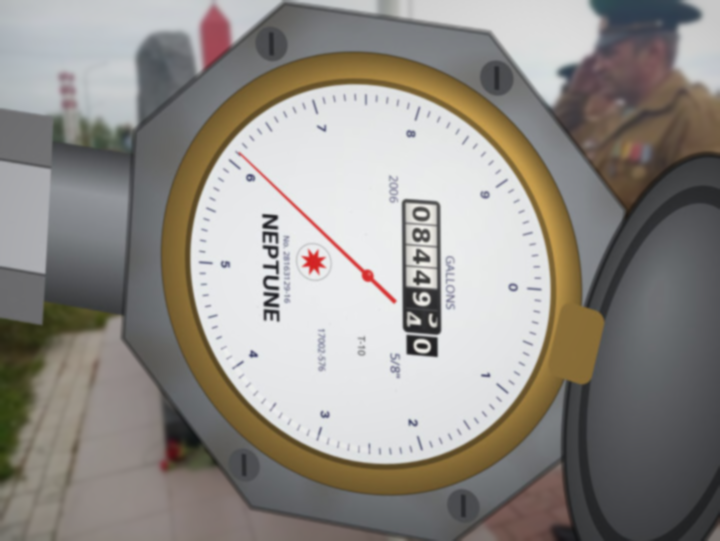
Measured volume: 844936.1 gal
